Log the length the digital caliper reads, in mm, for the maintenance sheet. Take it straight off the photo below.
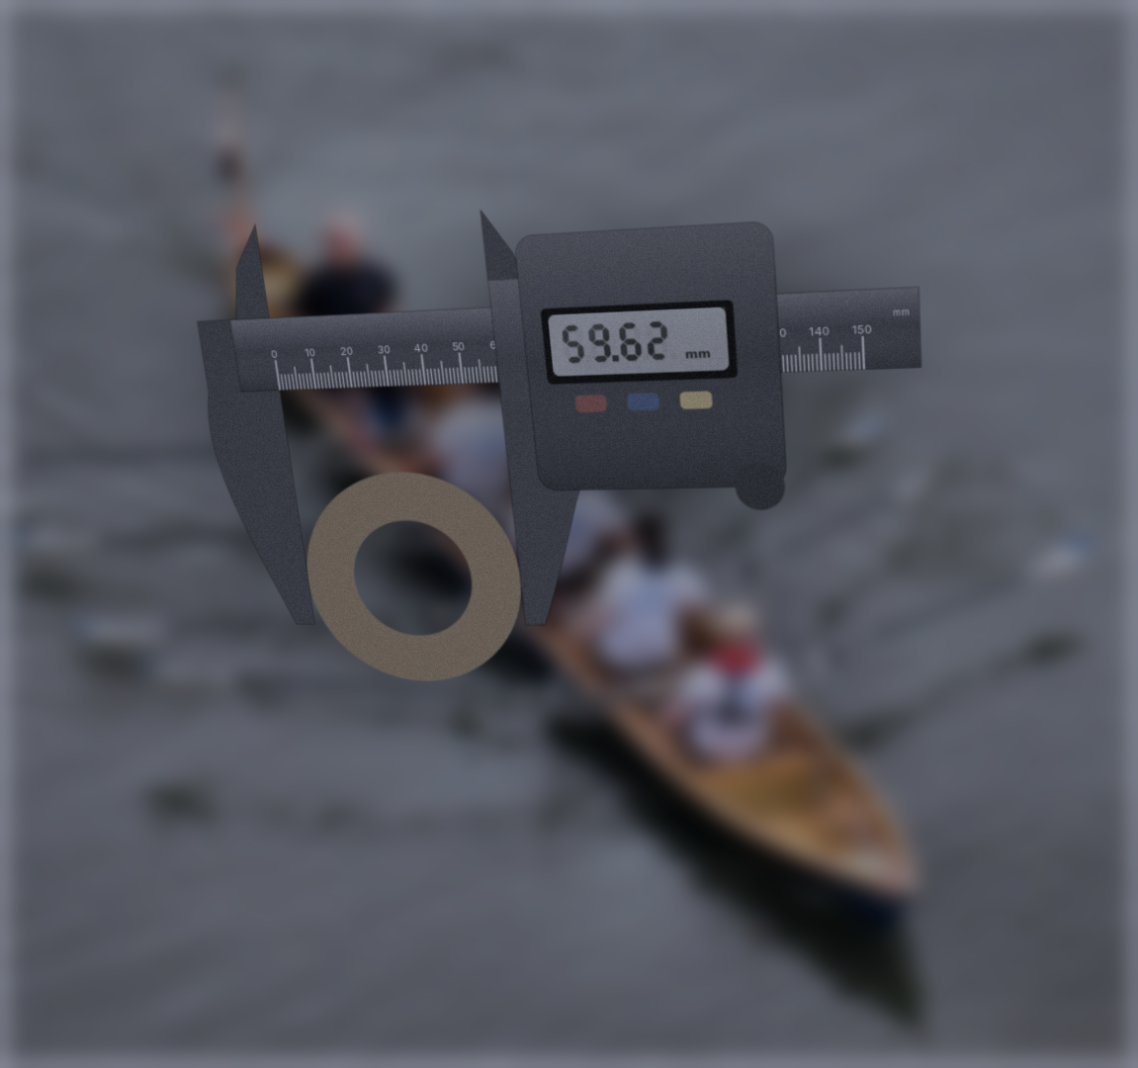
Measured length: 59.62 mm
